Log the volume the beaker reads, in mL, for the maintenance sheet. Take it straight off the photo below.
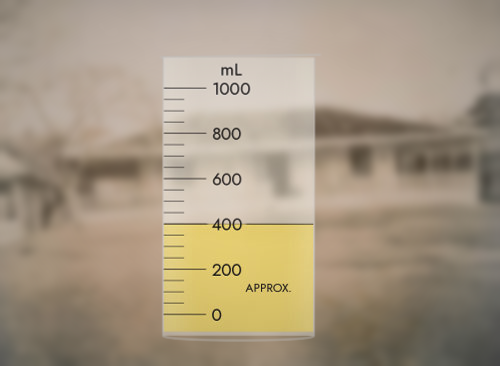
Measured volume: 400 mL
